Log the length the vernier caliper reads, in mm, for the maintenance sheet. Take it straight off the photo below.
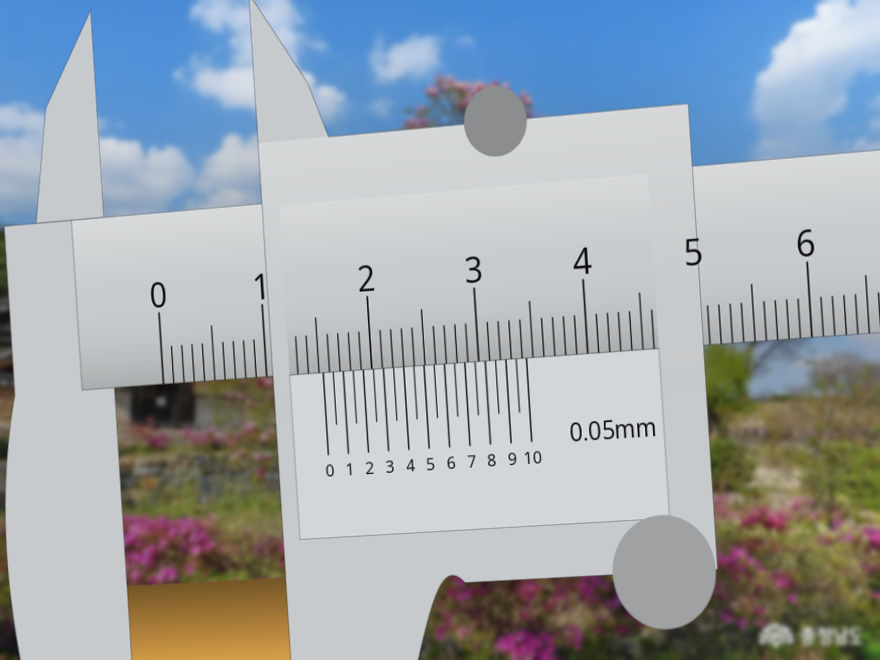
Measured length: 15.4 mm
